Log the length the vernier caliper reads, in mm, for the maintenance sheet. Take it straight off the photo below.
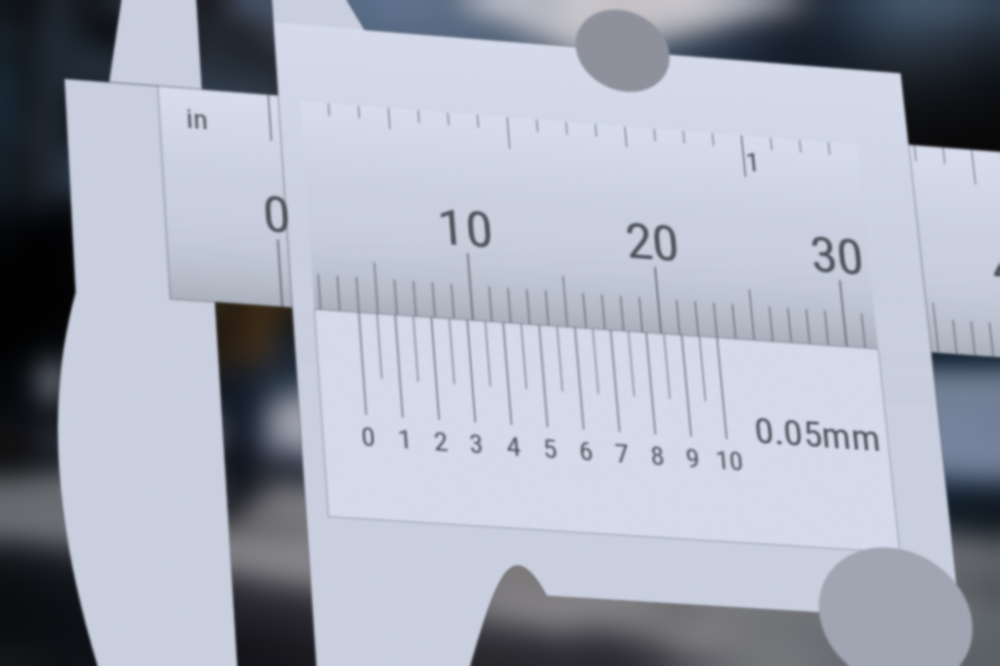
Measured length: 4.0 mm
